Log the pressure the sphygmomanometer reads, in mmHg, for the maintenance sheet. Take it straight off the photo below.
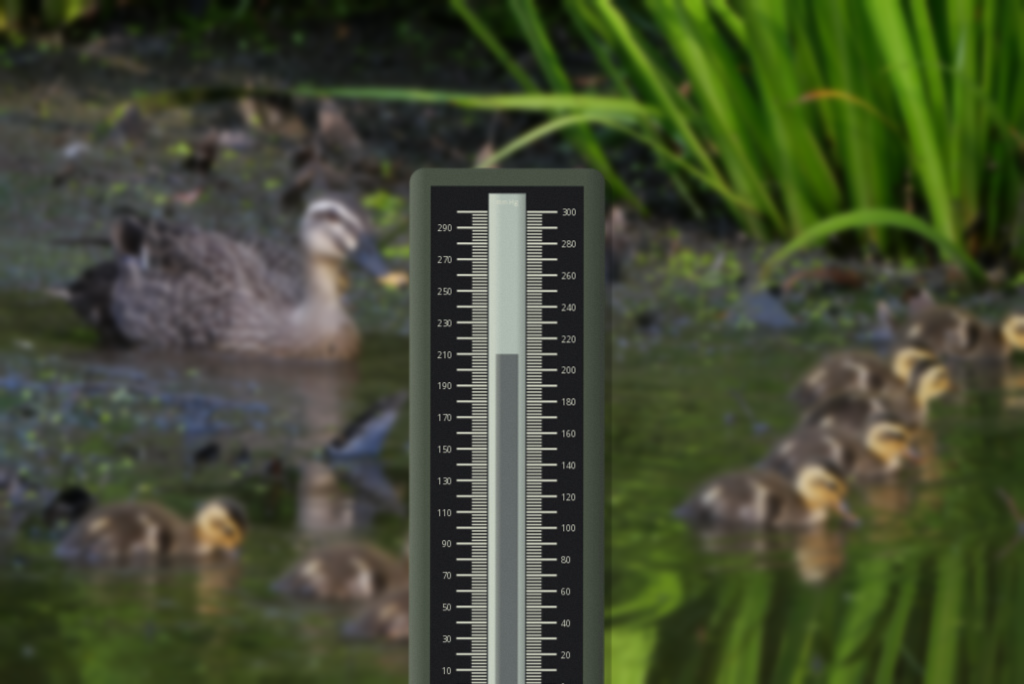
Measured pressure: 210 mmHg
